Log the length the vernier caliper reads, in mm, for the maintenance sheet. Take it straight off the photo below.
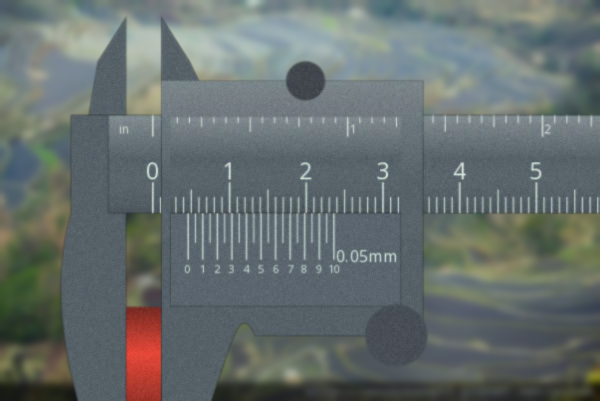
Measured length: 4.6 mm
